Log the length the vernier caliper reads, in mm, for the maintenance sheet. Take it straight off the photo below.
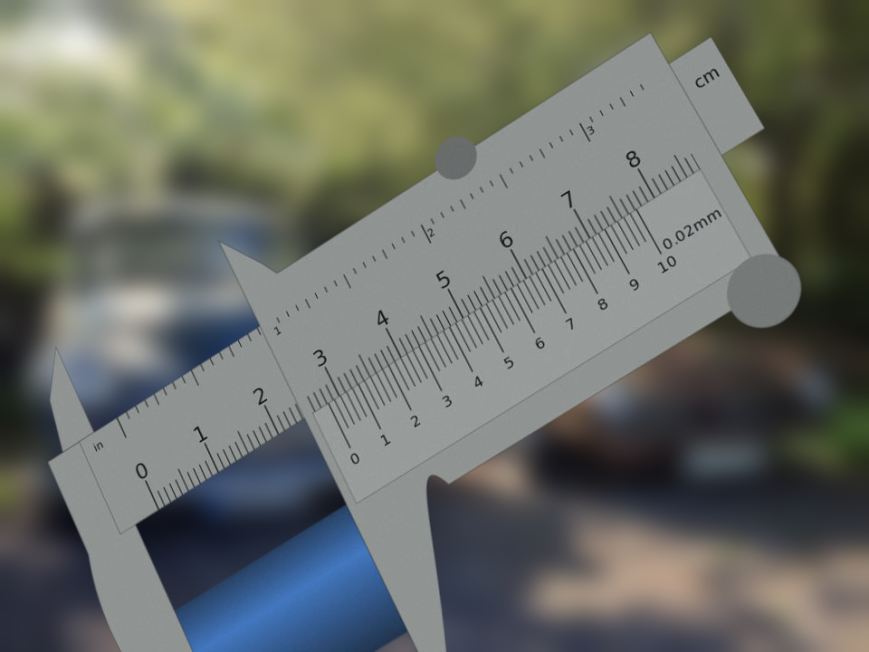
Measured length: 28.2 mm
